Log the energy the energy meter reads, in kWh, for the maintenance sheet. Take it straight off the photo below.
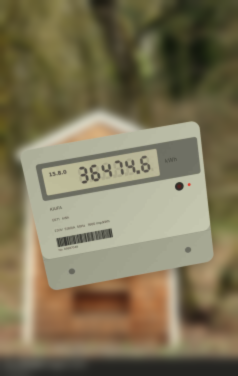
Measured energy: 36474.6 kWh
